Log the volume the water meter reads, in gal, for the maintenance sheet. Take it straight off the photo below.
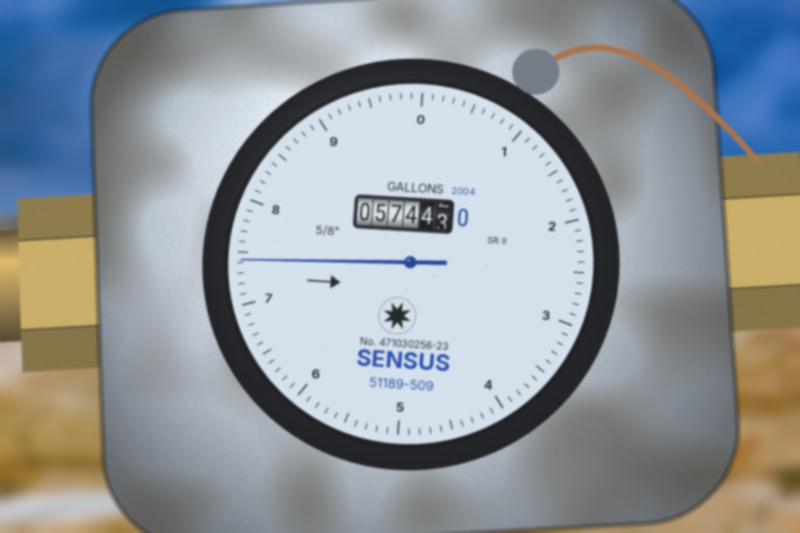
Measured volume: 574427.4 gal
